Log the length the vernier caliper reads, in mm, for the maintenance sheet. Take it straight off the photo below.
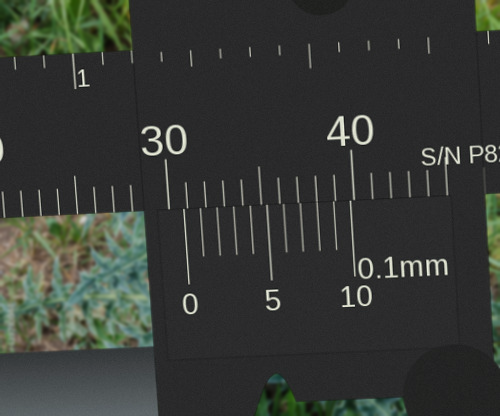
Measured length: 30.8 mm
